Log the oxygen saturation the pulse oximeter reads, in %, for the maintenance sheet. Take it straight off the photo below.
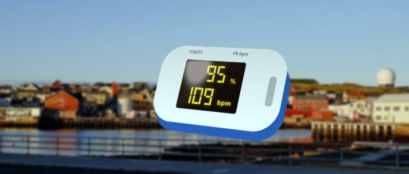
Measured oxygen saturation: 95 %
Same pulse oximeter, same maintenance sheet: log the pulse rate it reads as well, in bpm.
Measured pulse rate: 109 bpm
